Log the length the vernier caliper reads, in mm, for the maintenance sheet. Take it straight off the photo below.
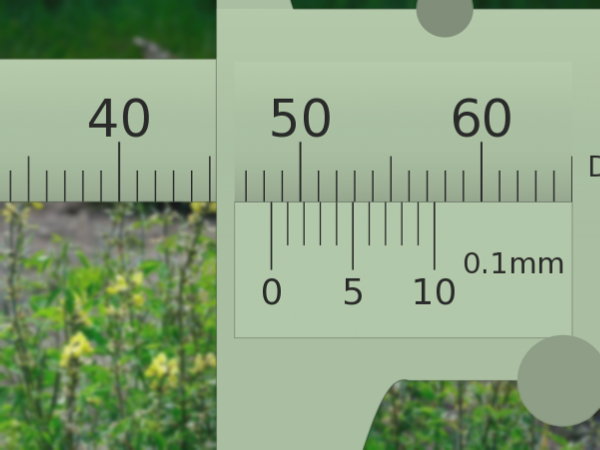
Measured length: 48.4 mm
